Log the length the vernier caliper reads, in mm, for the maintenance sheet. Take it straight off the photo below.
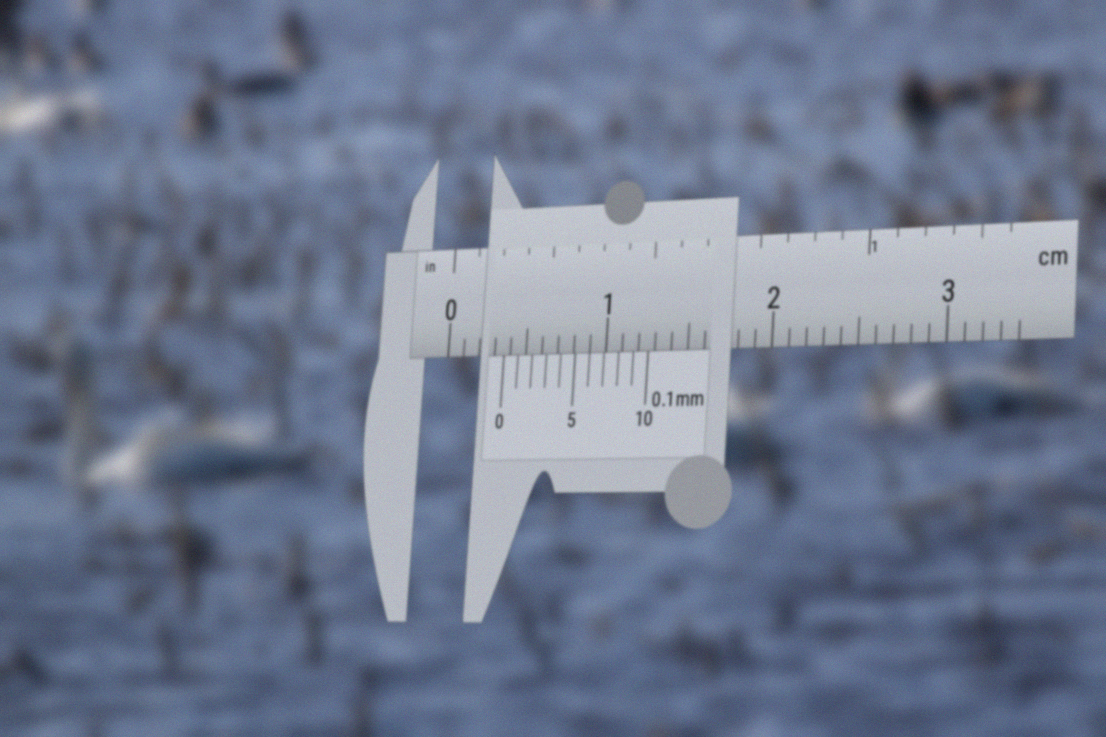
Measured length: 3.6 mm
